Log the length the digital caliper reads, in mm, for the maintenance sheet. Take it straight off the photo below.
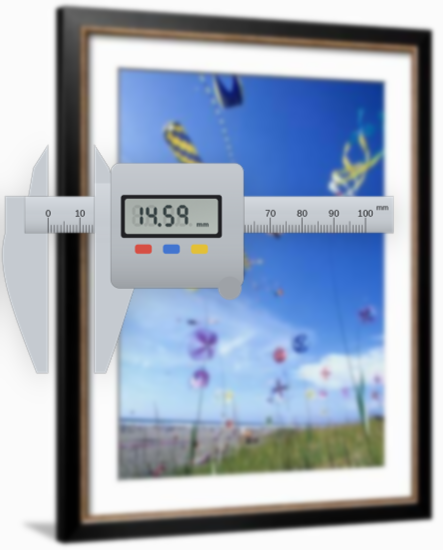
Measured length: 14.59 mm
